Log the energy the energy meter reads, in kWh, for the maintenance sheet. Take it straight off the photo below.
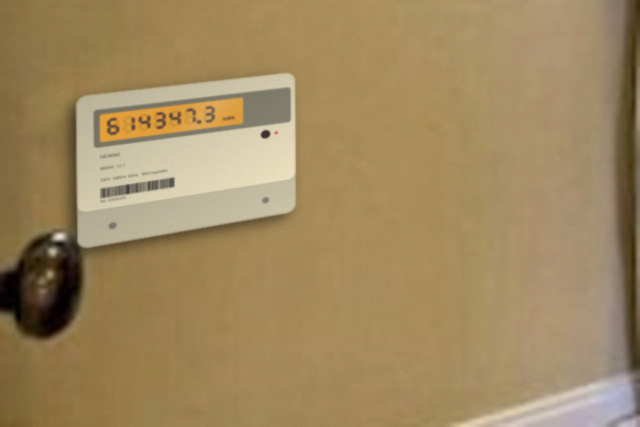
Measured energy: 614347.3 kWh
